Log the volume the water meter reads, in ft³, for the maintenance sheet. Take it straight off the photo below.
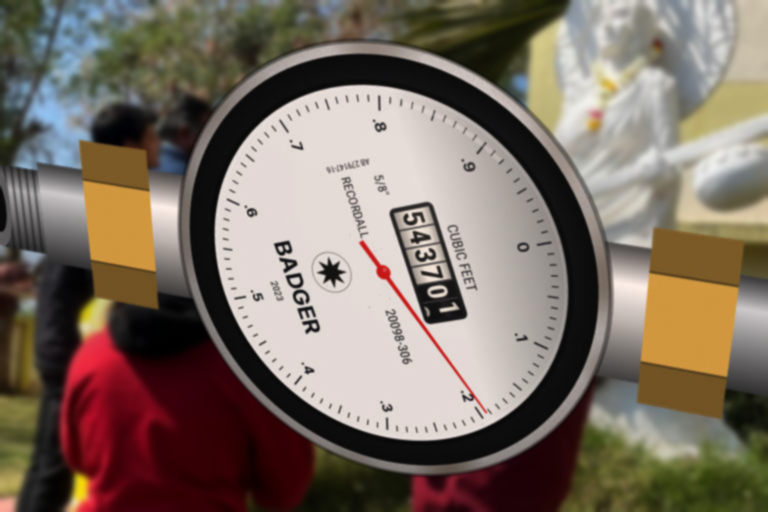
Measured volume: 543701.19 ft³
